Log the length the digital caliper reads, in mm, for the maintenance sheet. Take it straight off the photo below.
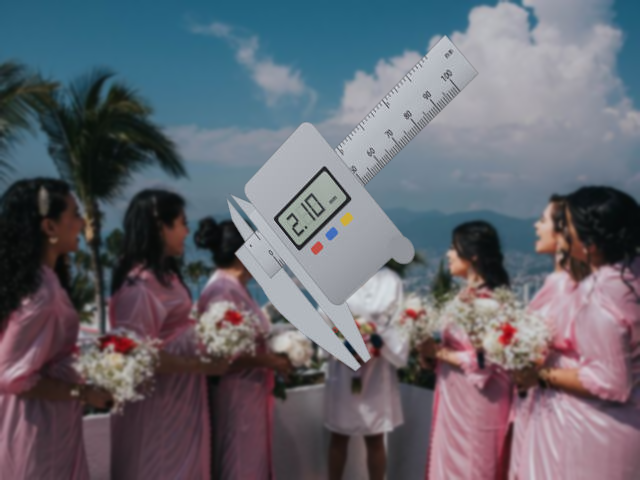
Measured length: 2.10 mm
